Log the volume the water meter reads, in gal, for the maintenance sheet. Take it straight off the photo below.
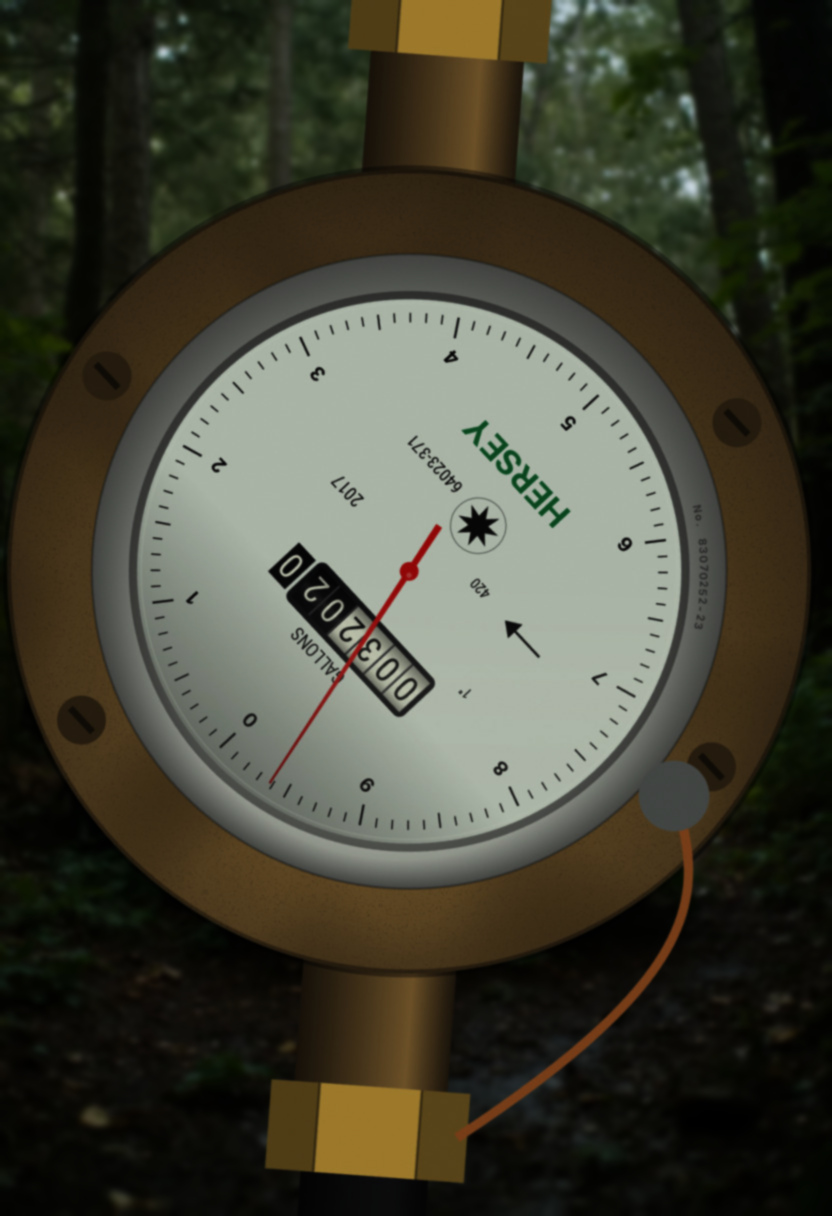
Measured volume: 32019.6 gal
